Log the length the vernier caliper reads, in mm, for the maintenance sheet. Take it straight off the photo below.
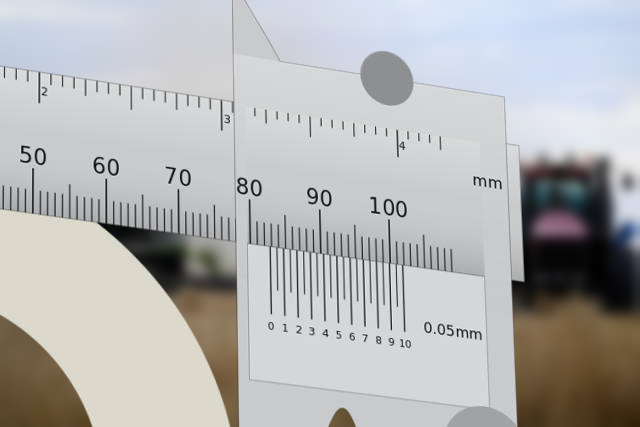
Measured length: 82.8 mm
